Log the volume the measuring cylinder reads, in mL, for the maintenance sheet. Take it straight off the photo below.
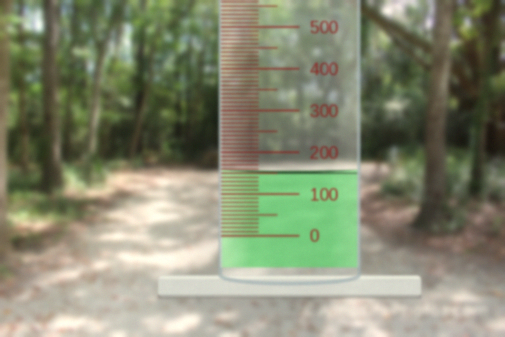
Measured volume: 150 mL
